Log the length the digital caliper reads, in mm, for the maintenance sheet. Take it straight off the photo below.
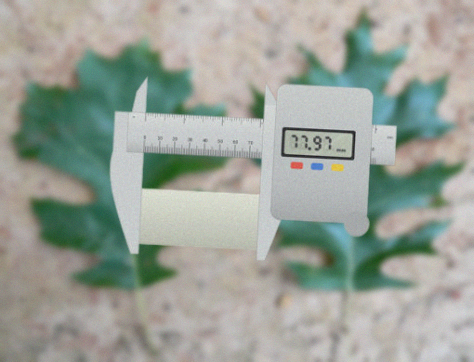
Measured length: 77.97 mm
